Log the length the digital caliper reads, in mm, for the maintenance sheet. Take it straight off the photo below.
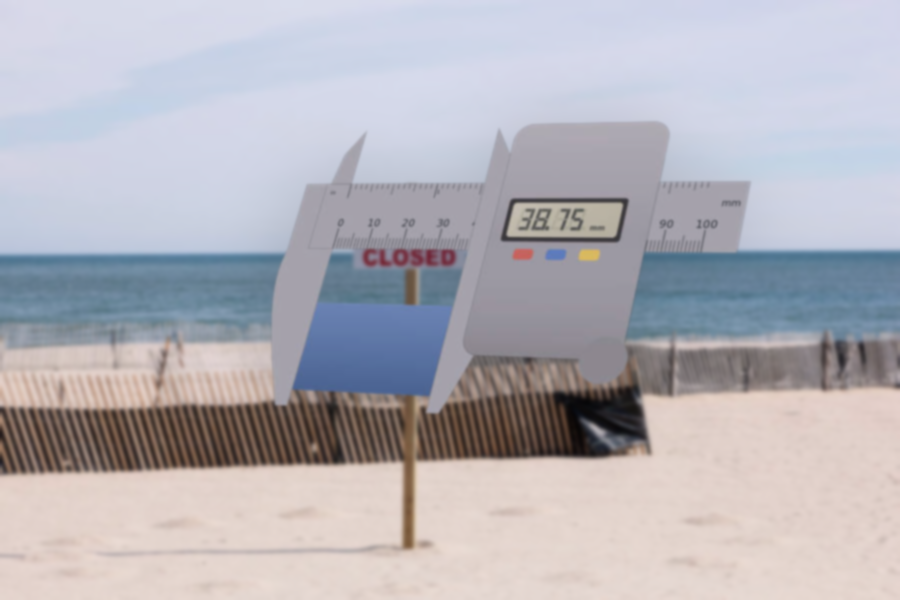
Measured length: 38.75 mm
